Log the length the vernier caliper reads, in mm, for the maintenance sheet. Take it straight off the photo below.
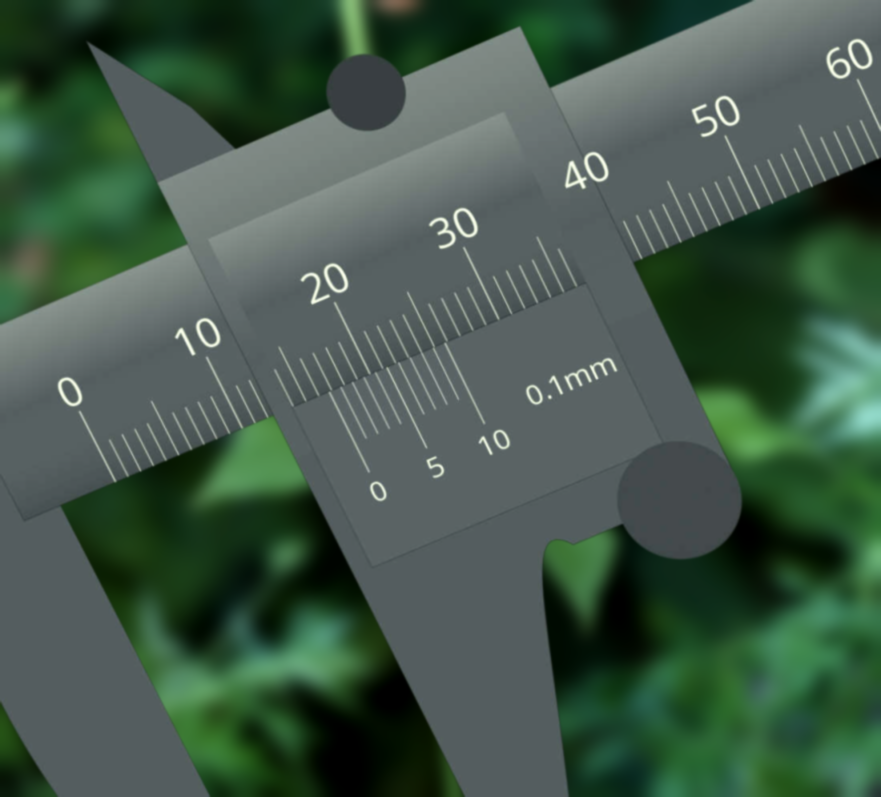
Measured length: 16.8 mm
